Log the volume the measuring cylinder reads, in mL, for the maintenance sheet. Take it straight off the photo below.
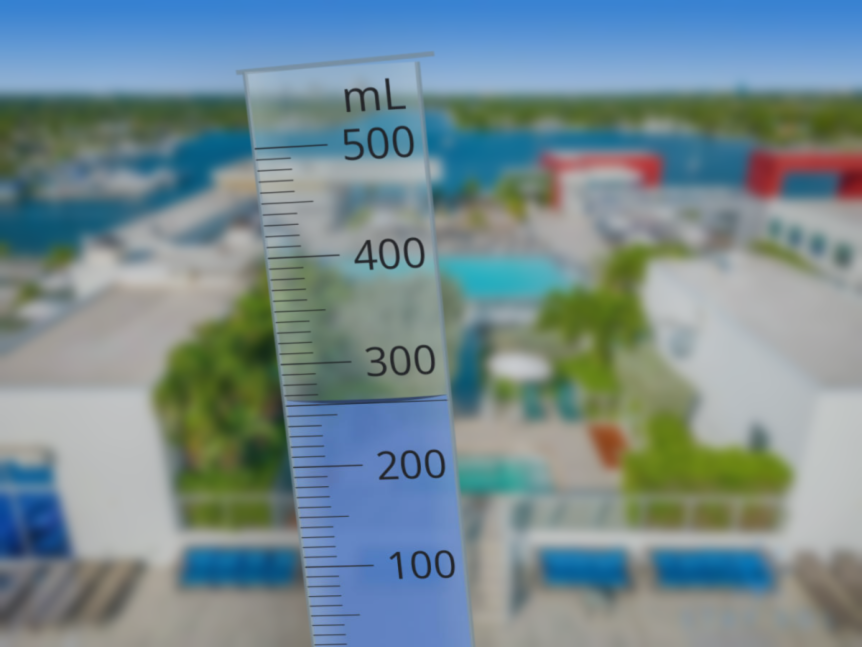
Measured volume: 260 mL
